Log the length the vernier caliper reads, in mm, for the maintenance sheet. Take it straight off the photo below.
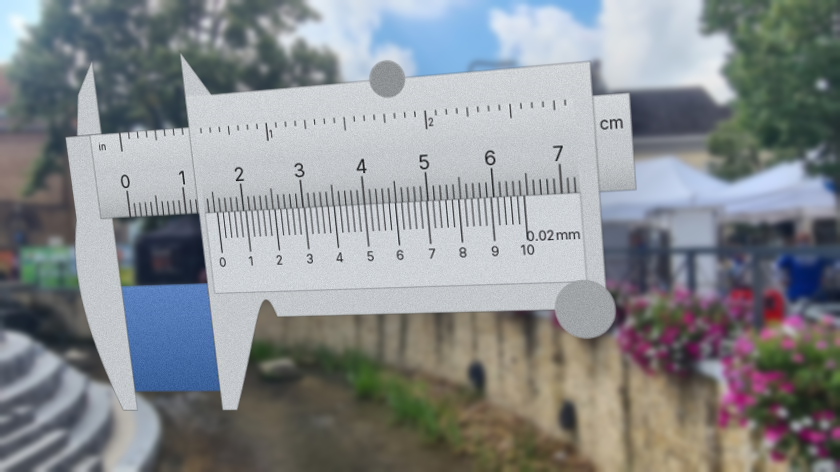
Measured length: 15.5 mm
